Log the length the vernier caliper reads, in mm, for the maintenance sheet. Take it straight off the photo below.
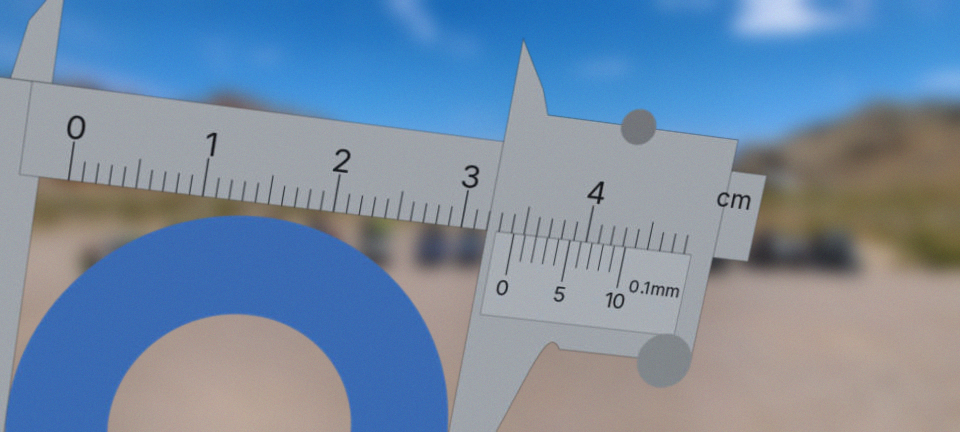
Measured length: 34.2 mm
